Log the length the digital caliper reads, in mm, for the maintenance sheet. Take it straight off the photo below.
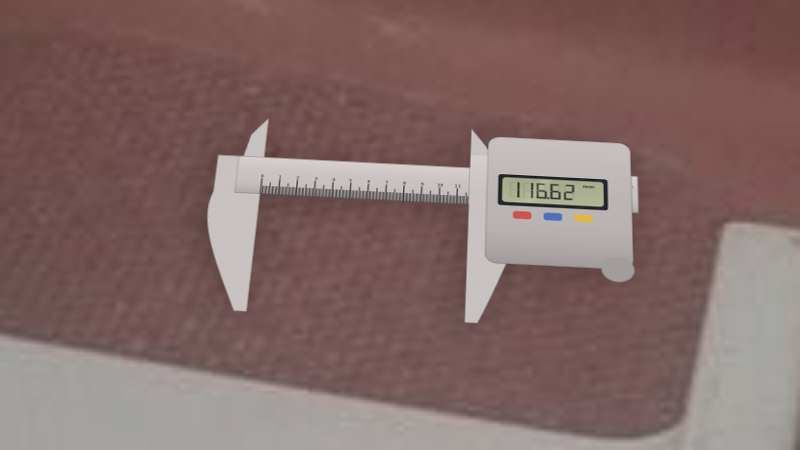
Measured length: 116.62 mm
